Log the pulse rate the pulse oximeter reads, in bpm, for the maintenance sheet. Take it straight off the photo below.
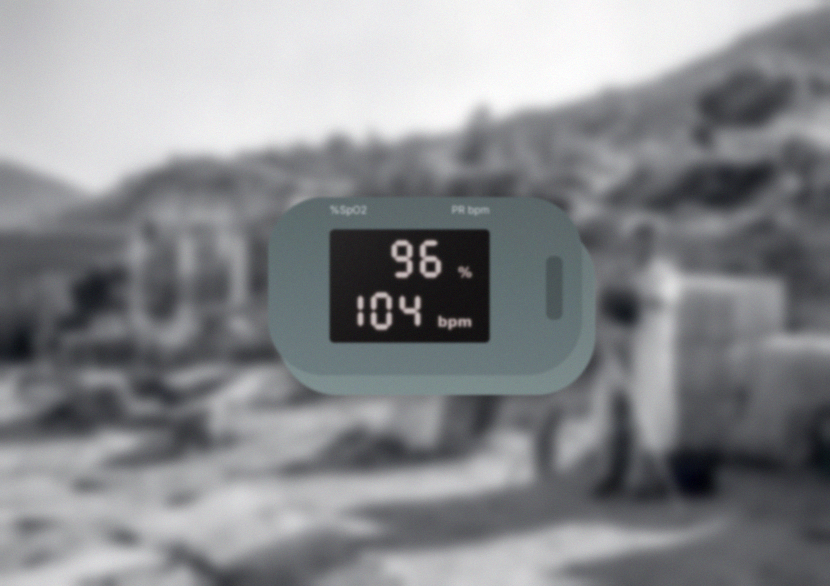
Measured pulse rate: 104 bpm
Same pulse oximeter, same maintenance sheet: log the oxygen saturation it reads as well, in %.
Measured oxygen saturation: 96 %
